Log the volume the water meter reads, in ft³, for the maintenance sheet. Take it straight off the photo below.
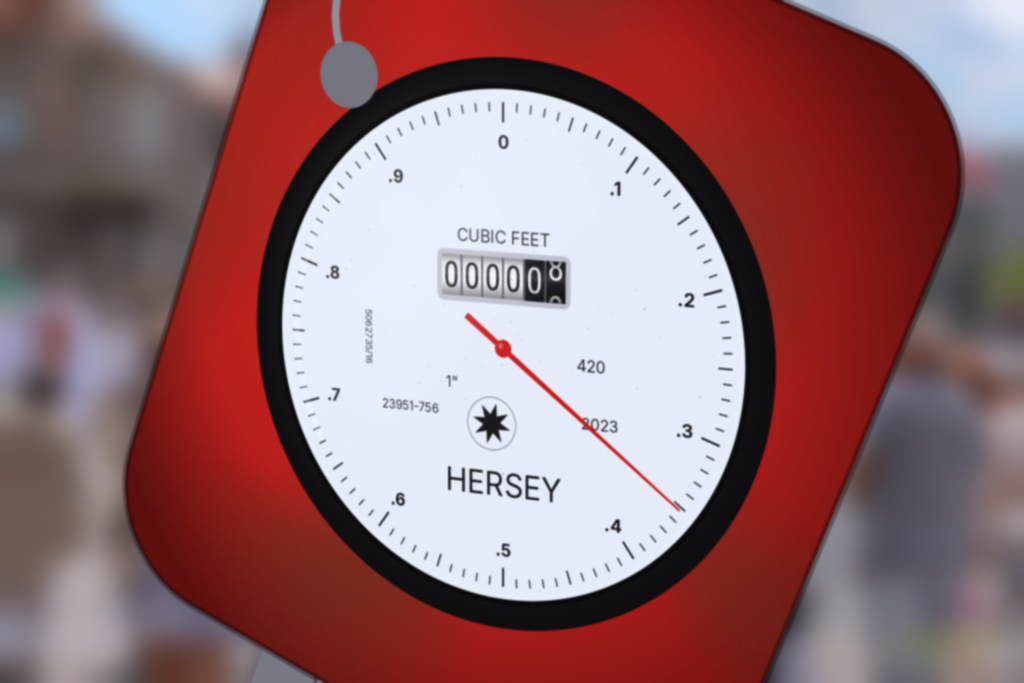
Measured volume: 8.35 ft³
